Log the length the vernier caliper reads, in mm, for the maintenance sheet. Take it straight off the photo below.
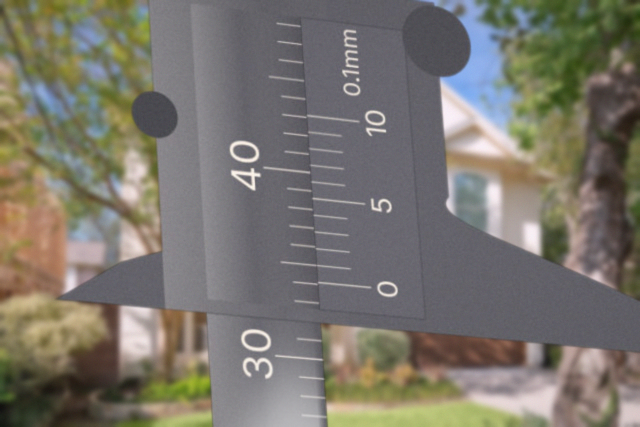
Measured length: 34.1 mm
